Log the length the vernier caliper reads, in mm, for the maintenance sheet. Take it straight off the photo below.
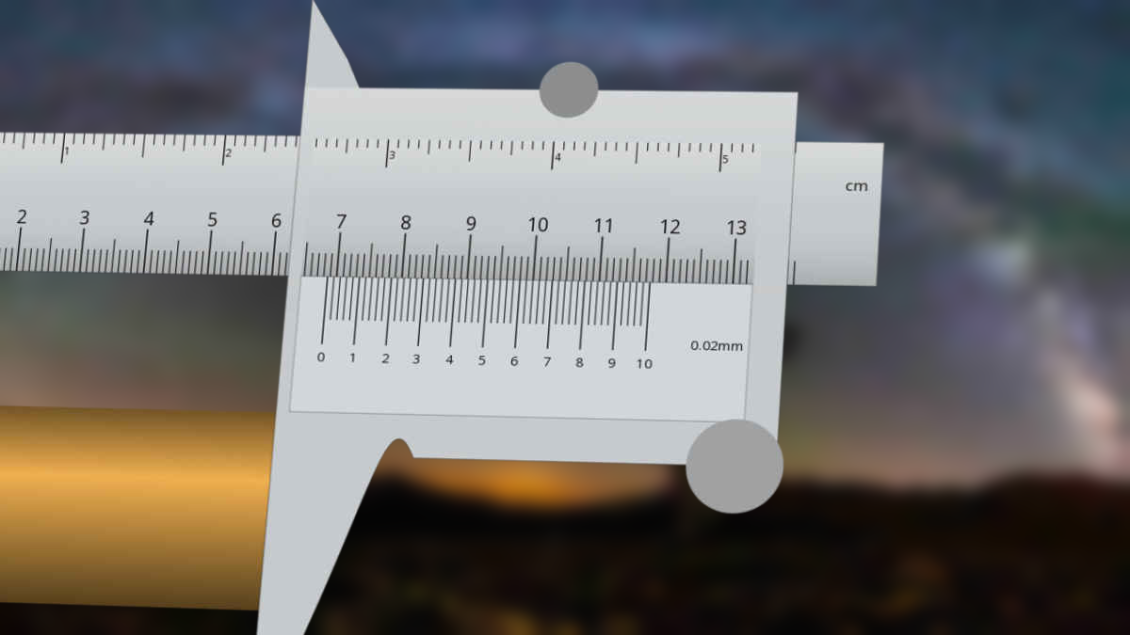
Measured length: 68.6 mm
